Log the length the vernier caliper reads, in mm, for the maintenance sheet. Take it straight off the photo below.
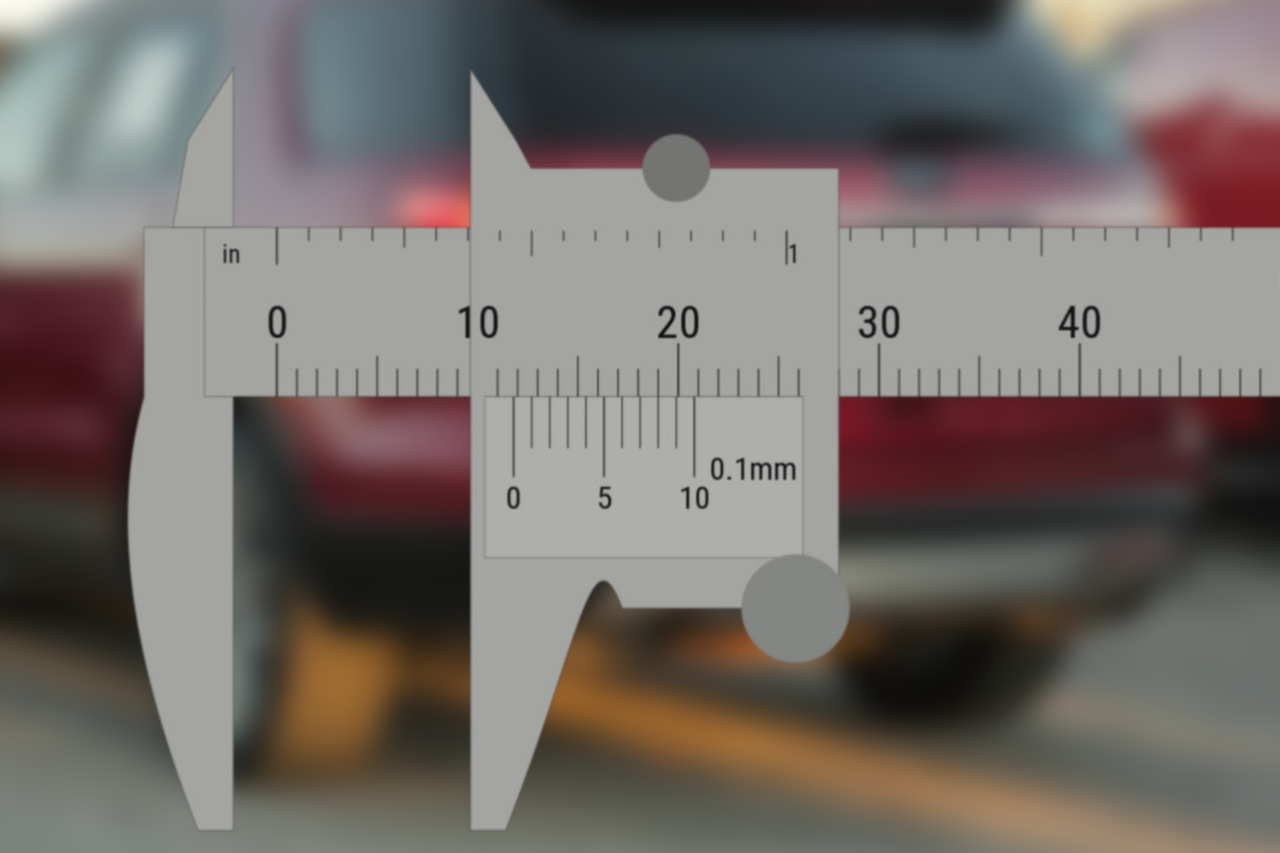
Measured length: 11.8 mm
